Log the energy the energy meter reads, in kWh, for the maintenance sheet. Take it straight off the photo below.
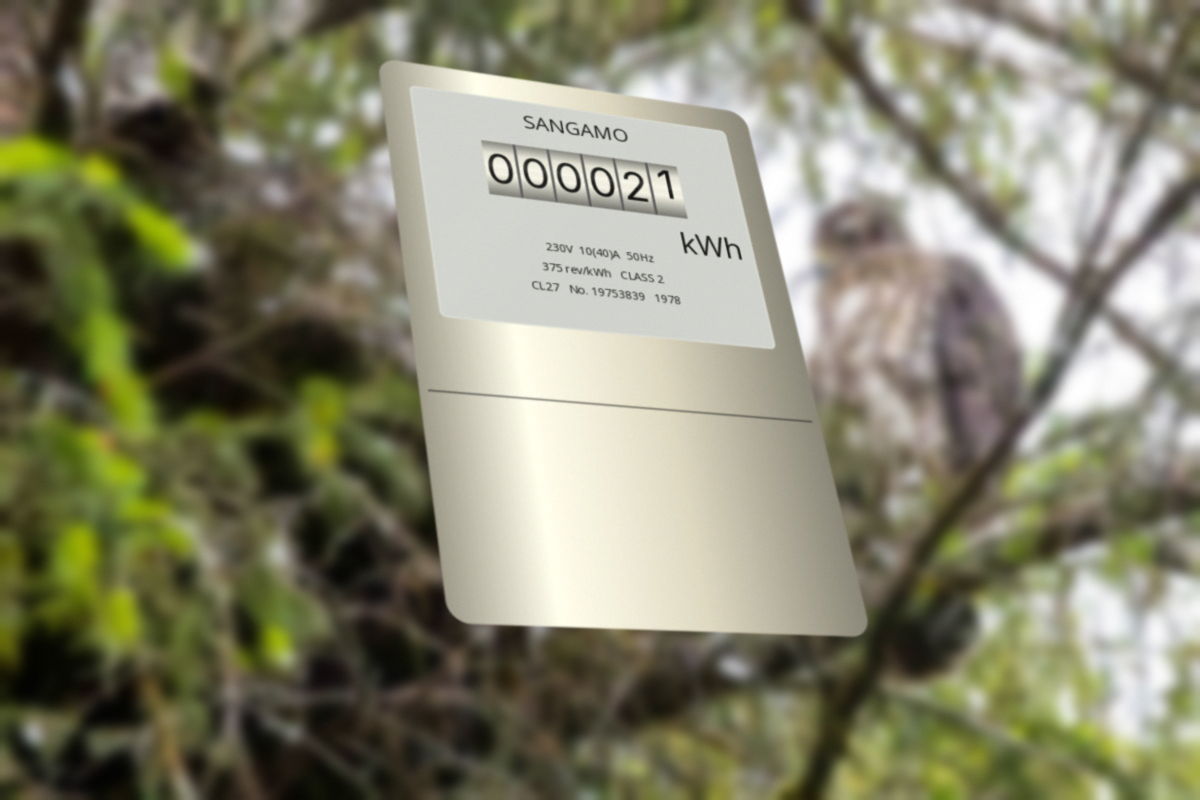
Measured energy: 21 kWh
